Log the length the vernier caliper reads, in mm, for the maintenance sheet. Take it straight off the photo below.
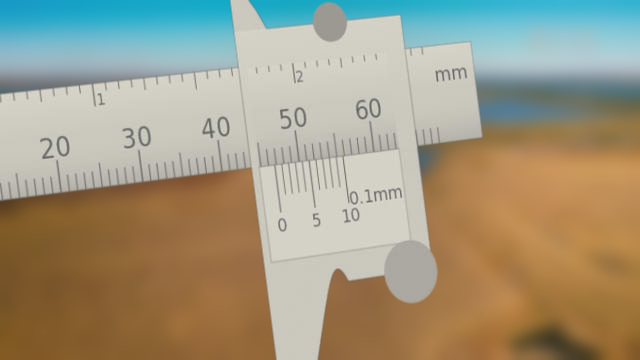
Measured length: 46.8 mm
